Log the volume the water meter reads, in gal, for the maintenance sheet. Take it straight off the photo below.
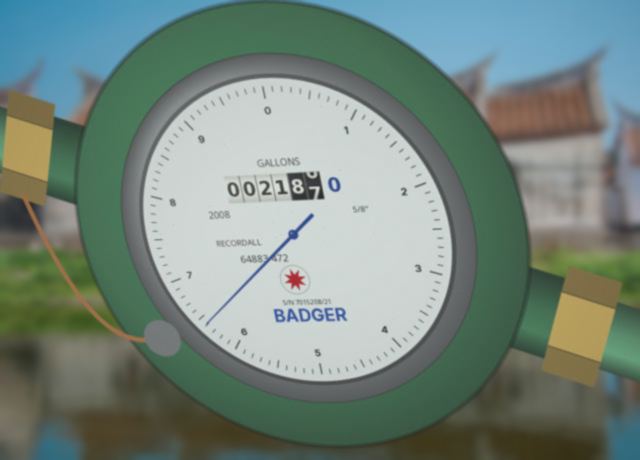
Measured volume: 21866.4 gal
